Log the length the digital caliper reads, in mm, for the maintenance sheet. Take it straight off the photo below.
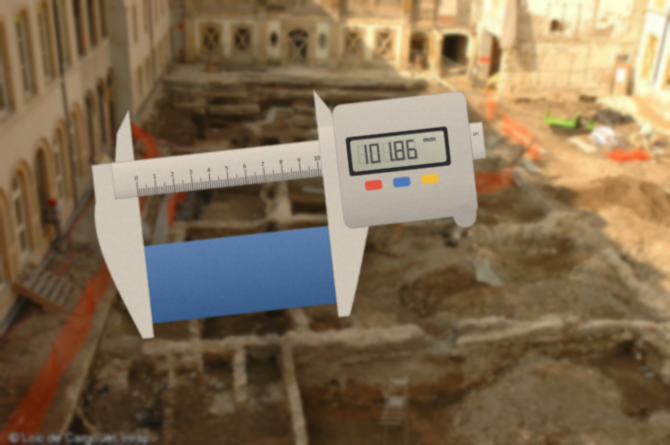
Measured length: 101.86 mm
